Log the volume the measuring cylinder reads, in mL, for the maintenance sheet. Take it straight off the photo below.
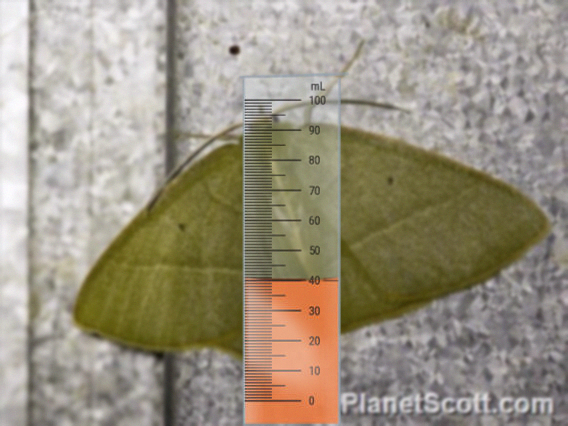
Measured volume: 40 mL
